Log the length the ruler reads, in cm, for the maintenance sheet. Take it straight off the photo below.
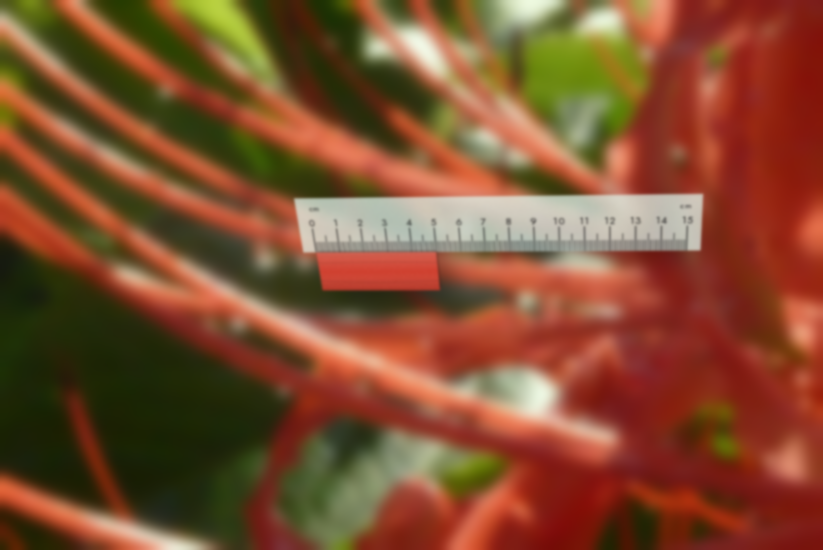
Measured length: 5 cm
